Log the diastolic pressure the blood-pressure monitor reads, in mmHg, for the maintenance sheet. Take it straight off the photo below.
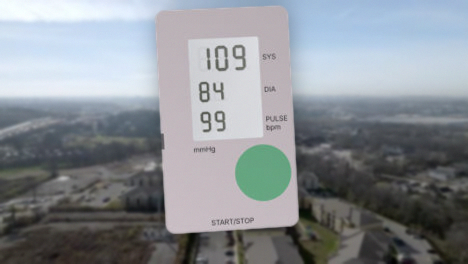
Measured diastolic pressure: 84 mmHg
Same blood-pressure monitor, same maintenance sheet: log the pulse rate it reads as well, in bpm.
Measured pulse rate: 99 bpm
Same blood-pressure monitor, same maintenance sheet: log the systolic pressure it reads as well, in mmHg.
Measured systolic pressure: 109 mmHg
